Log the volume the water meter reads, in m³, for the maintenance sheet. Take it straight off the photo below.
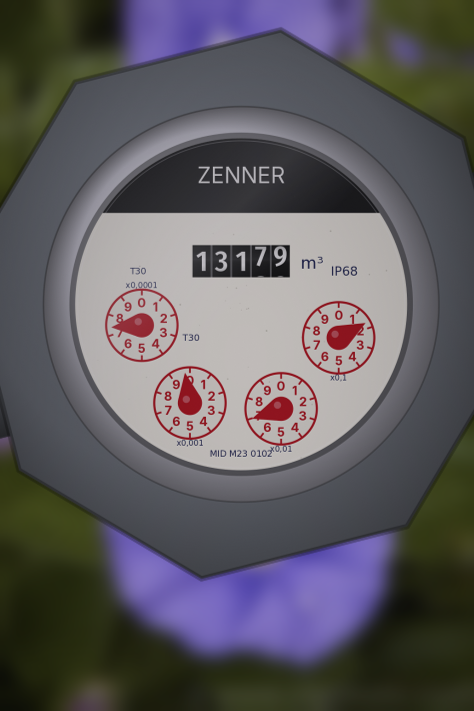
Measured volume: 13179.1697 m³
